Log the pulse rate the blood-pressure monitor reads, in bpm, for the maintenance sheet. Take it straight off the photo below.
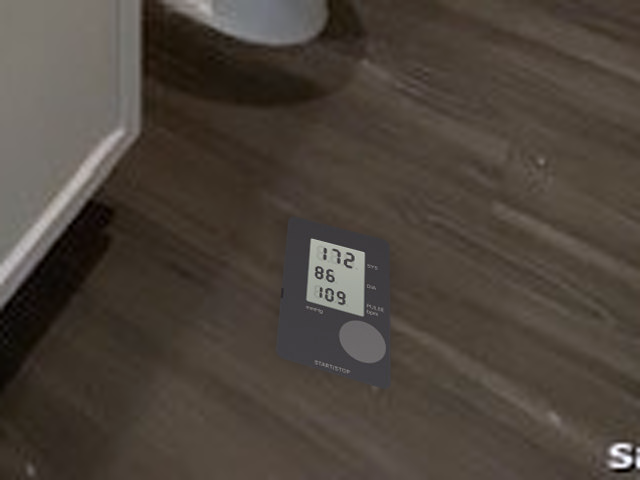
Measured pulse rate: 109 bpm
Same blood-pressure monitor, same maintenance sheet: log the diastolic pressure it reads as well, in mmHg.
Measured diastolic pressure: 86 mmHg
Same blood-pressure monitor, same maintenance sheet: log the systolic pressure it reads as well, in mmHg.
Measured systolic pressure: 172 mmHg
